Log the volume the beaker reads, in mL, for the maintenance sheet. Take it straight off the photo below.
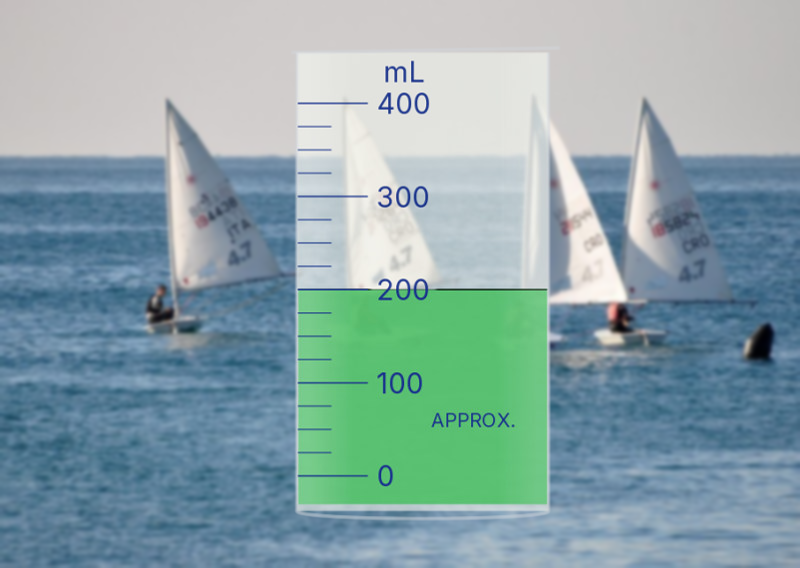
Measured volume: 200 mL
